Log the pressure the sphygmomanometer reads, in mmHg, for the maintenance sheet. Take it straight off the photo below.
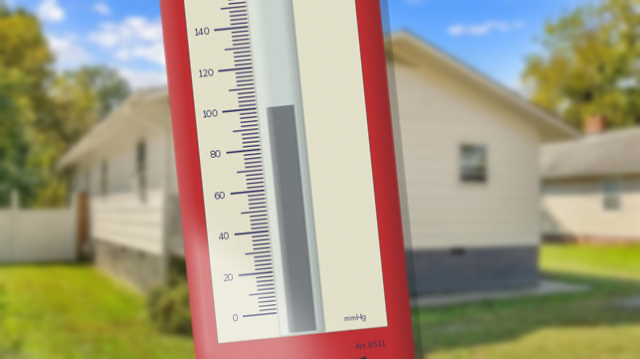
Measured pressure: 100 mmHg
